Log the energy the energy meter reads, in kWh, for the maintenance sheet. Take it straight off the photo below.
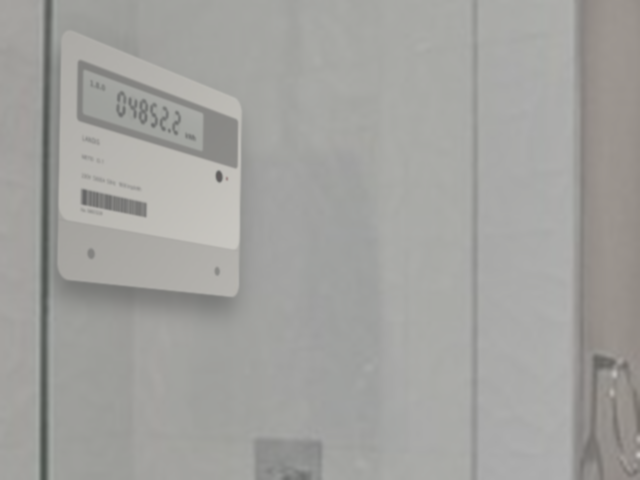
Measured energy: 4852.2 kWh
